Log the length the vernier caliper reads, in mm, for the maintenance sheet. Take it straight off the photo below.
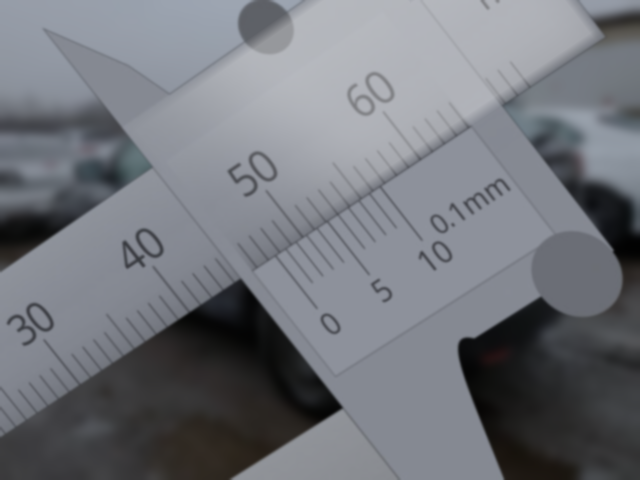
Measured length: 47.6 mm
